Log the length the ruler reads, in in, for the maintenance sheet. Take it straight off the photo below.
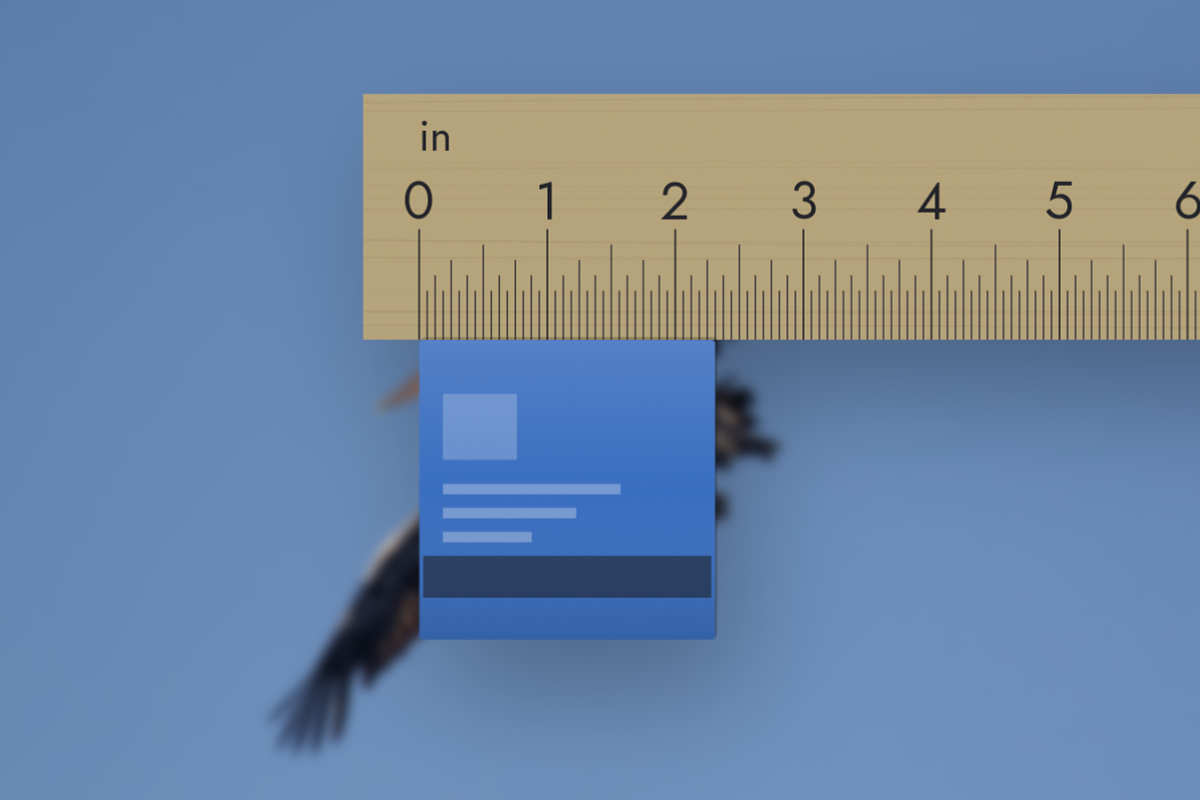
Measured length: 2.3125 in
